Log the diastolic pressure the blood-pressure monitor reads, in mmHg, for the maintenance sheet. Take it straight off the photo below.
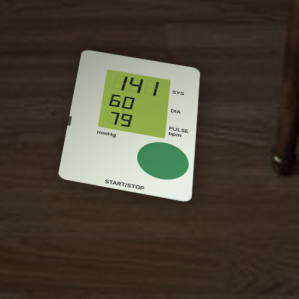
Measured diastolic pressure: 60 mmHg
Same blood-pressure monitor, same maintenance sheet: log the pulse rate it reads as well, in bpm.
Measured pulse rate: 79 bpm
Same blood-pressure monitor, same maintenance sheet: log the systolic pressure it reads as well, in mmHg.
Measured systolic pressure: 141 mmHg
